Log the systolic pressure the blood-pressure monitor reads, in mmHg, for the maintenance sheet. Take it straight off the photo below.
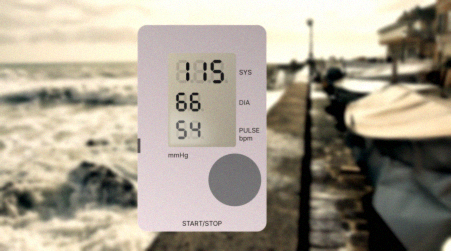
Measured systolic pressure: 115 mmHg
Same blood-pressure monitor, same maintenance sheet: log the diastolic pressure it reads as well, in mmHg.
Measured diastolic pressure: 66 mmHg
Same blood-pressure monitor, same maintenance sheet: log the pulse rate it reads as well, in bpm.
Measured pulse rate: 54 bpm
